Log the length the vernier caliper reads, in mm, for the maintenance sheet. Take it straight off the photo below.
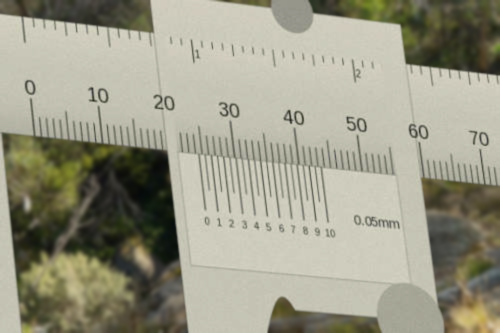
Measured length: 24.5 mm
